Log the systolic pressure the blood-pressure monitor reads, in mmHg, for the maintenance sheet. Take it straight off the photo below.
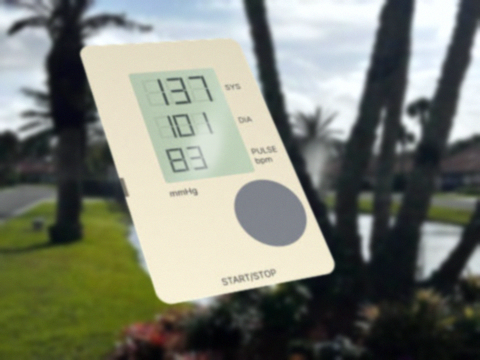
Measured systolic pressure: 137 mmHg
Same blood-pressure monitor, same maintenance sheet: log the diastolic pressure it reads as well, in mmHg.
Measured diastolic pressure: 101 mmHg
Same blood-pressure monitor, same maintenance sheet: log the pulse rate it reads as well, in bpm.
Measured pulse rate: 83 bpm
